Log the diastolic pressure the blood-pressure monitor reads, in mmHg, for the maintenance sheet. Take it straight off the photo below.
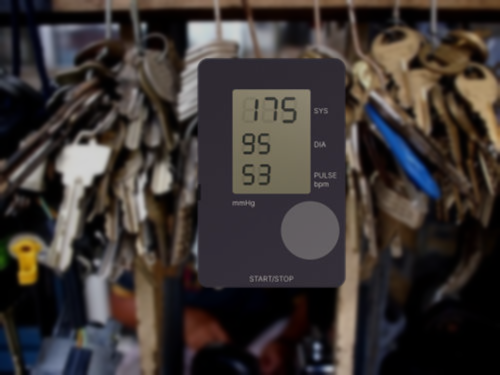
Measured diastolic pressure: 95 mmHg
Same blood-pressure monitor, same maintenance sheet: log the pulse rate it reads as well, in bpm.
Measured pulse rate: 53 bpm
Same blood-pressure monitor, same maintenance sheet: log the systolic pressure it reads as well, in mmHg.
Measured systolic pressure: 175 mmHg
